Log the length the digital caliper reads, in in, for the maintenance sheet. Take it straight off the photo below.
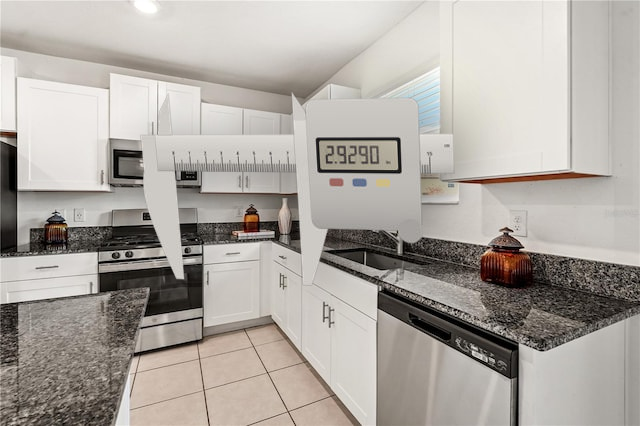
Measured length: 2.9290 in
